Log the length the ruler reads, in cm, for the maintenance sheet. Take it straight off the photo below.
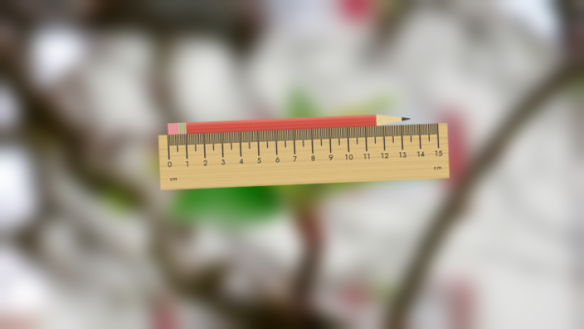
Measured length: 13.5 cm
